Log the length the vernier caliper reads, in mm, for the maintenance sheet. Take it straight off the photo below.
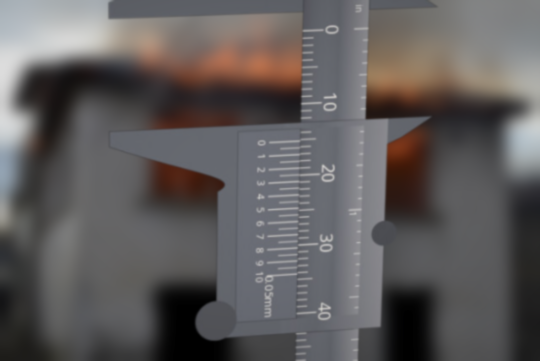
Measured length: 15.2 mm
